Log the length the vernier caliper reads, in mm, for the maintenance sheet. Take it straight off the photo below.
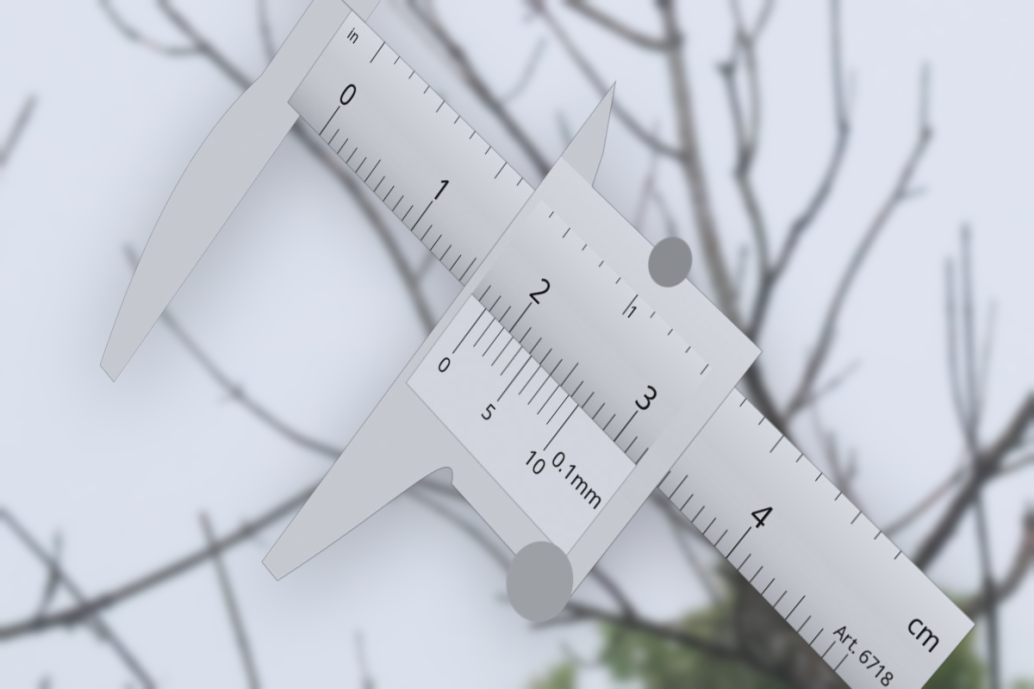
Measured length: 17.7 mm
